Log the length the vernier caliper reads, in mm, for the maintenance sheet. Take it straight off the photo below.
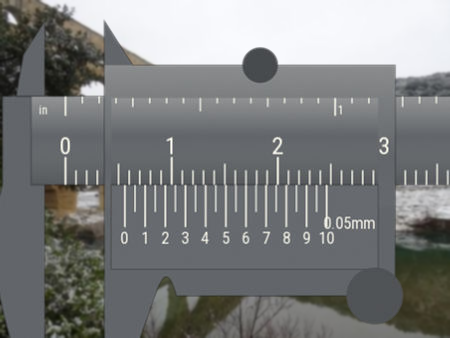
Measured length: 5.6 mm
